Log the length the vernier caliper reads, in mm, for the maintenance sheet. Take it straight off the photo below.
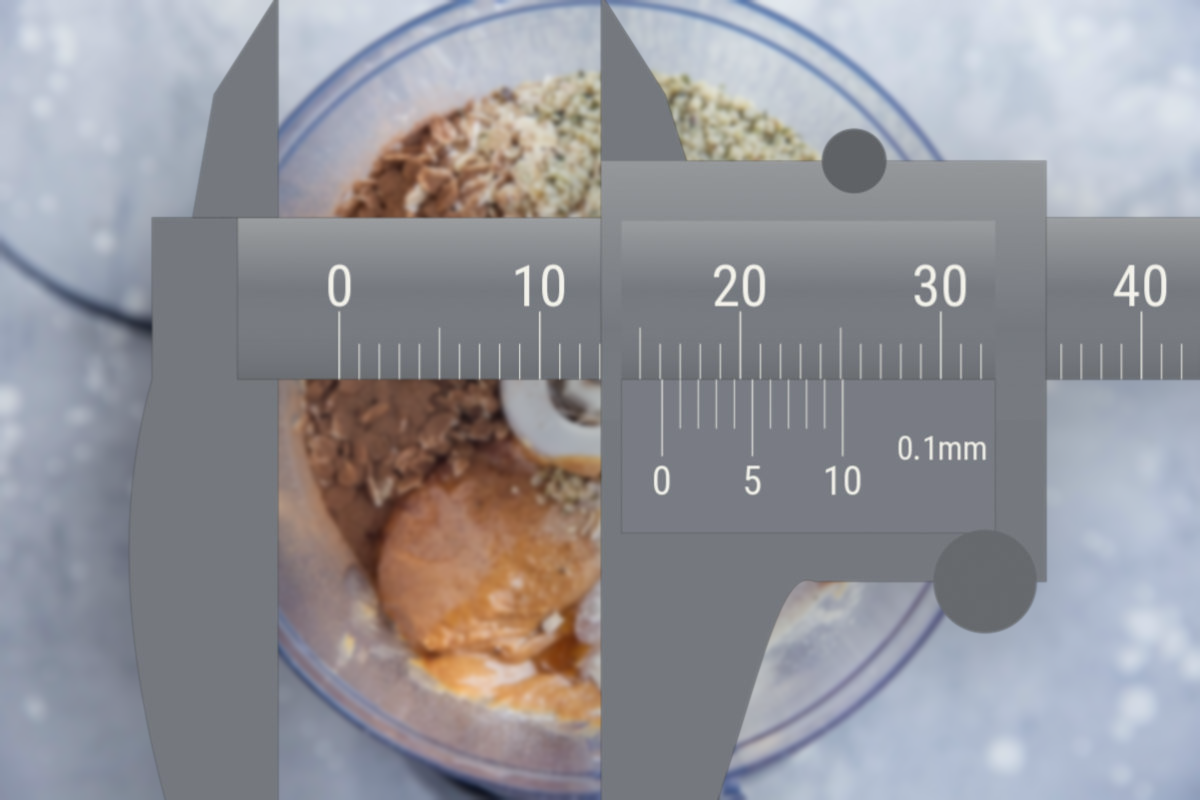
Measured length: 16.1 mm
